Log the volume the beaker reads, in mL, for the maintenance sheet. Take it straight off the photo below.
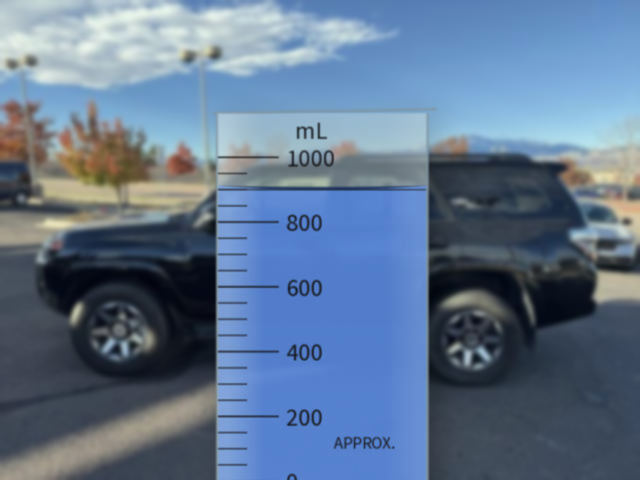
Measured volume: 900 mL
